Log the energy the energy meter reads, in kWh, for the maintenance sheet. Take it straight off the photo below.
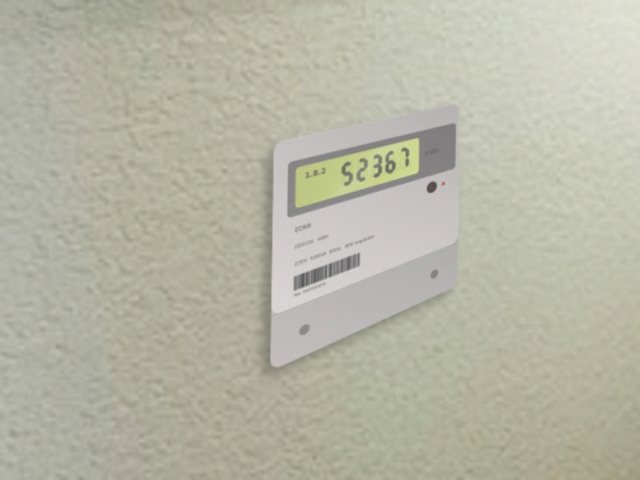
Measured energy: 52367 kWh
